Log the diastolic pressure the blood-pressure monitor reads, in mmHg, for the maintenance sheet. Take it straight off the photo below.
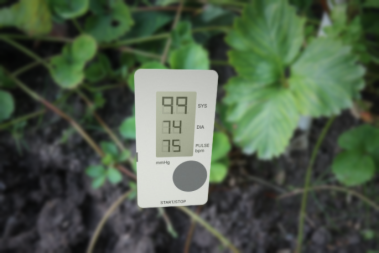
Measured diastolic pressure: 74 mmHg
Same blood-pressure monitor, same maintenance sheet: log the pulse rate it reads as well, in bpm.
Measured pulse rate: 75 bpm
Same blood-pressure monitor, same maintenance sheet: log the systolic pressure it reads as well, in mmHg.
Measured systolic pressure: 99 mmHg
